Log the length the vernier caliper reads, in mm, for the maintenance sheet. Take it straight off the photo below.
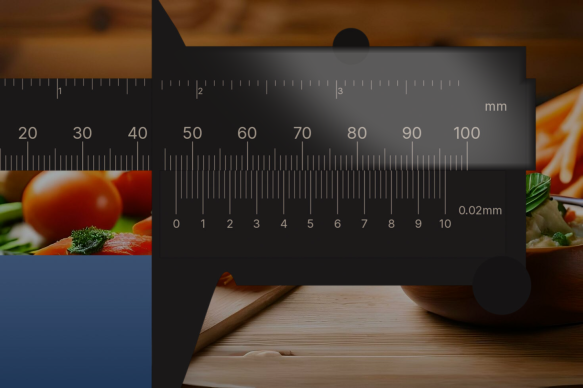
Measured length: 47.0 mm
